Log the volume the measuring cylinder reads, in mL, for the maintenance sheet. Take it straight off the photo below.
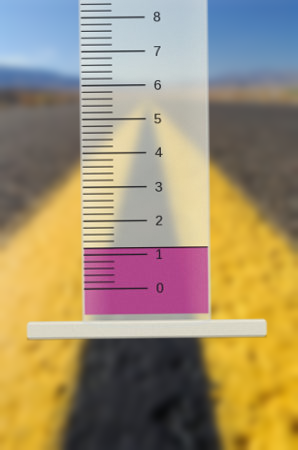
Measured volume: 1.2 mL
